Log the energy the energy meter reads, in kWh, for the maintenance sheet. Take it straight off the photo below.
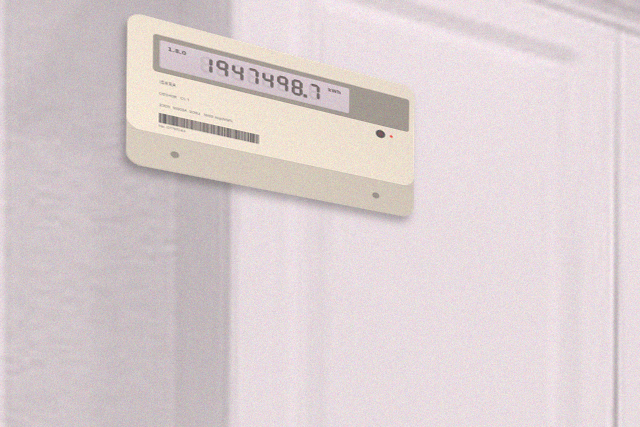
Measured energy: 1947498.7 kWh
